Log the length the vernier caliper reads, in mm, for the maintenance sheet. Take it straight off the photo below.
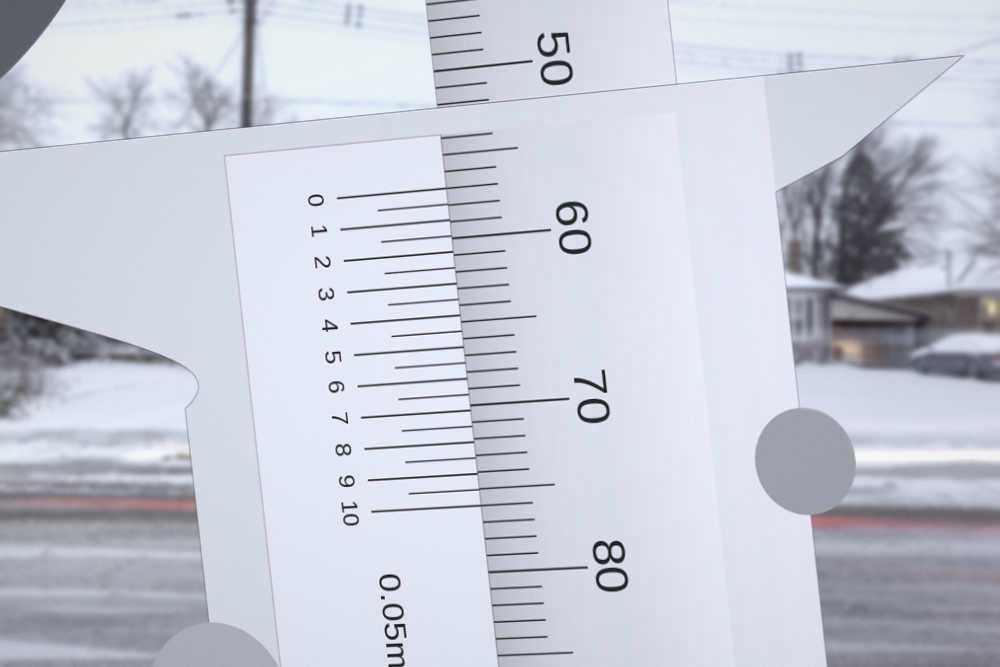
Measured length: 57.0 mm
